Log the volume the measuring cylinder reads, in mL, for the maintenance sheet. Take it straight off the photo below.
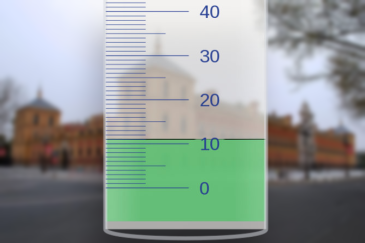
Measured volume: 11 mL
